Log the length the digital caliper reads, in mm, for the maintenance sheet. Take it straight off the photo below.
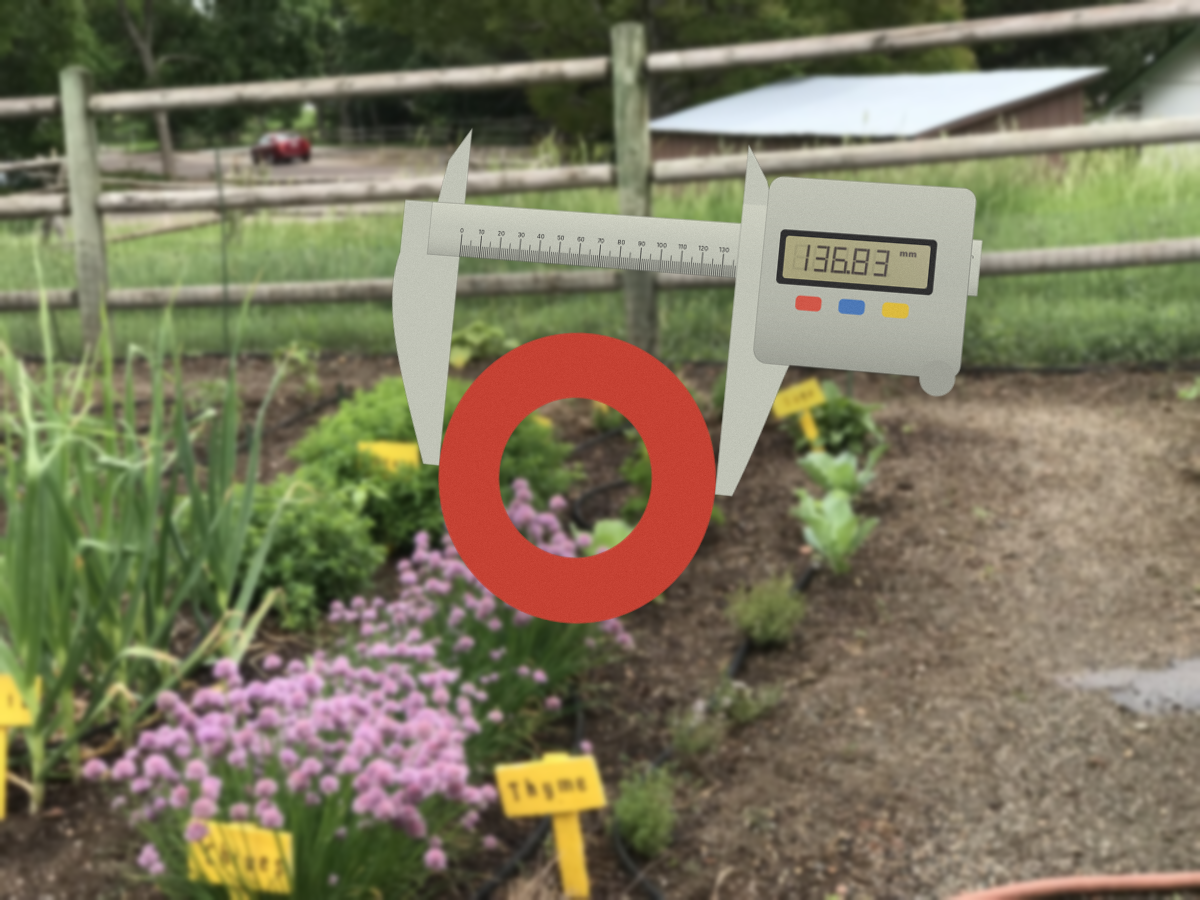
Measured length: 136.83 mm
